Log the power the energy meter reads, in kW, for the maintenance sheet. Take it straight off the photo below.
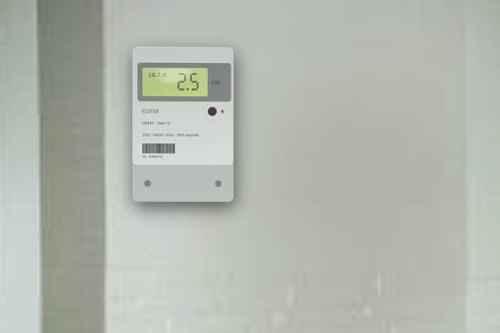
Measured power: 2.5 kW
